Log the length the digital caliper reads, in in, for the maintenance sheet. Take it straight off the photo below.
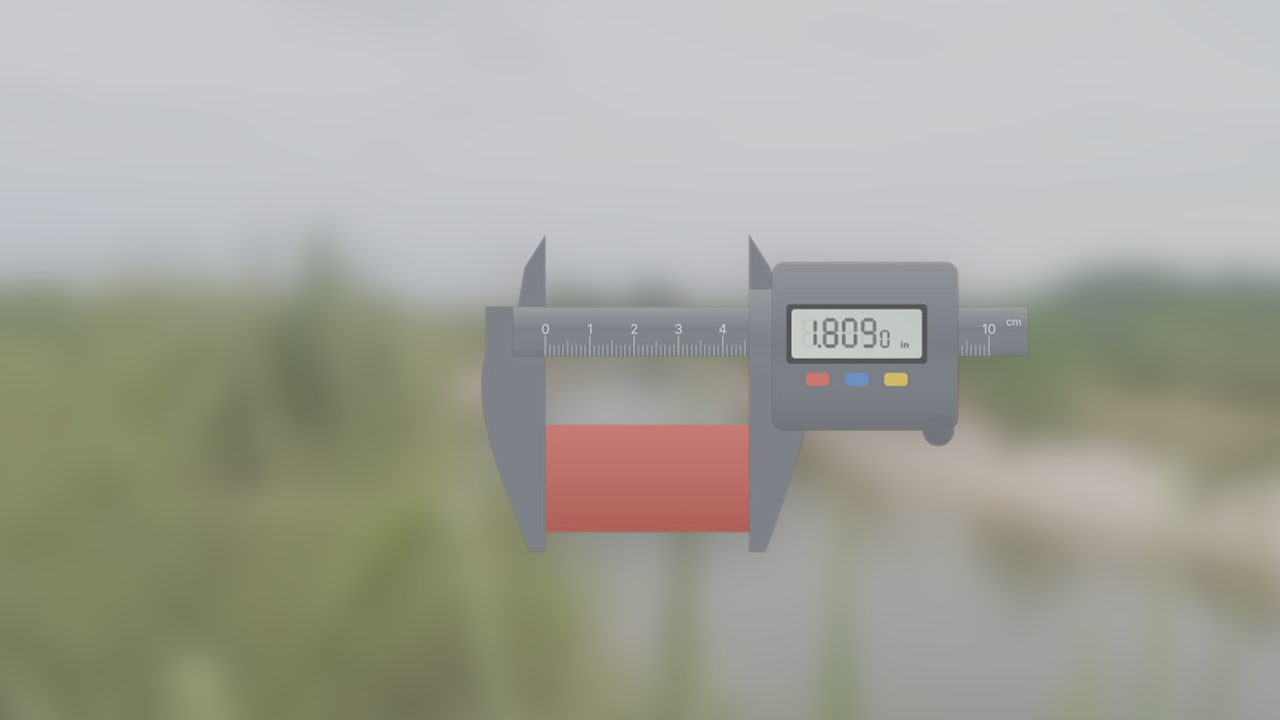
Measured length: 1.8090 in
